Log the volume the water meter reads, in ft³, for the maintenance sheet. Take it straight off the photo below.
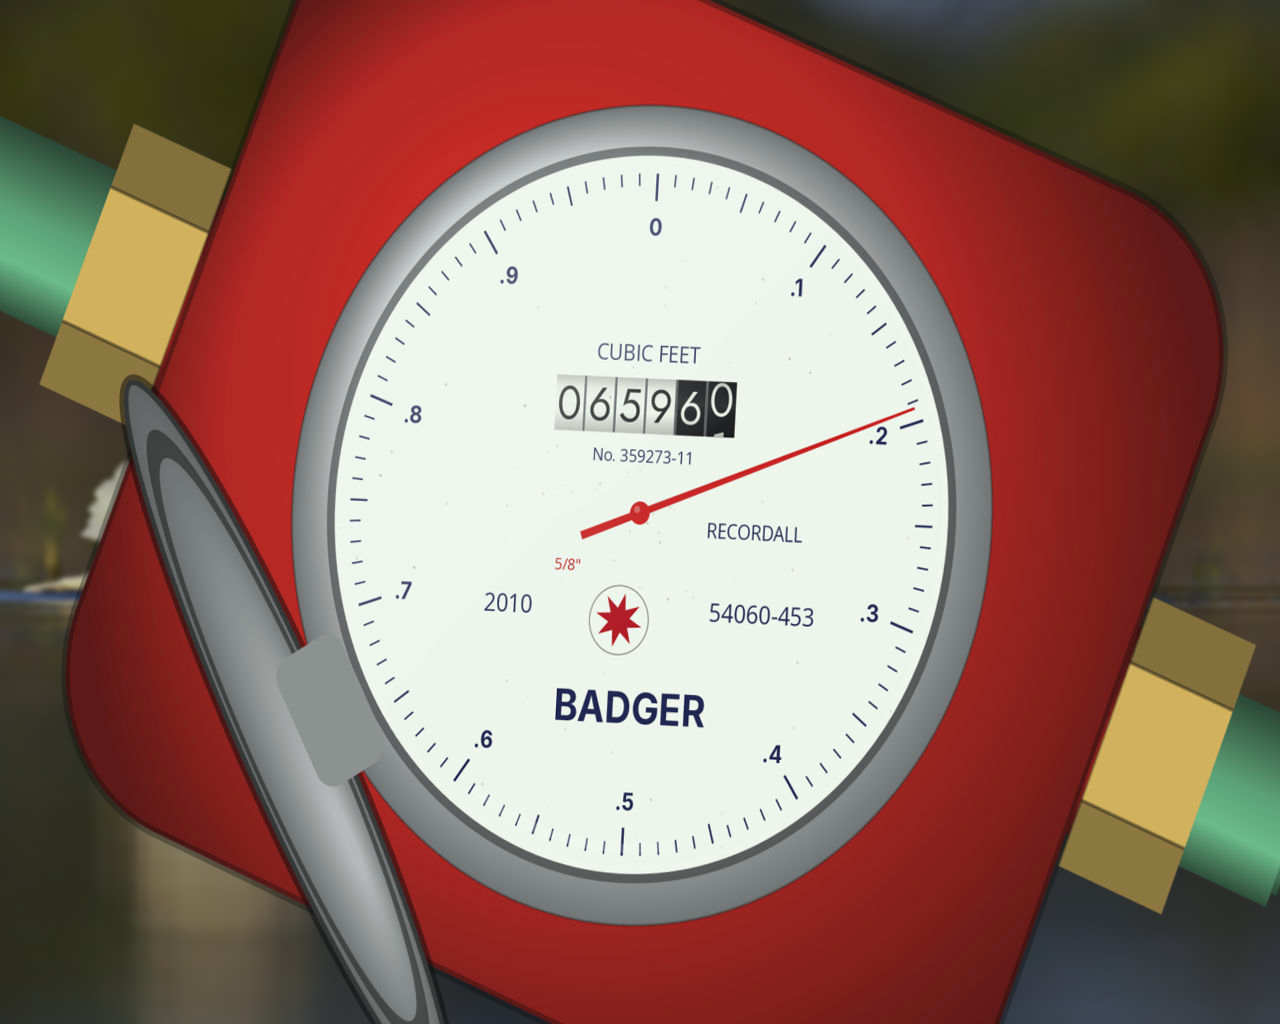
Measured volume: 65960.19 ft³
